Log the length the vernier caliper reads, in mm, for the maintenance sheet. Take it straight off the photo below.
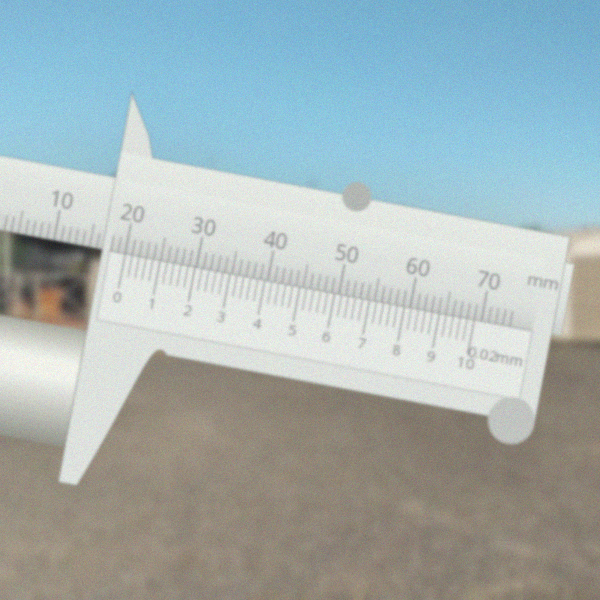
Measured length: 20.0 mm
